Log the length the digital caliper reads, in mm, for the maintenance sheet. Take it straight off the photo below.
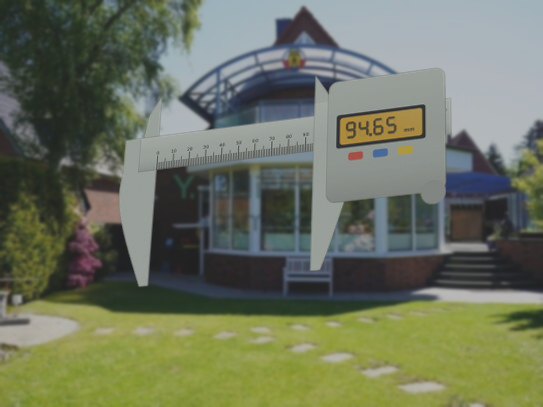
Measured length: 94.65 mm
